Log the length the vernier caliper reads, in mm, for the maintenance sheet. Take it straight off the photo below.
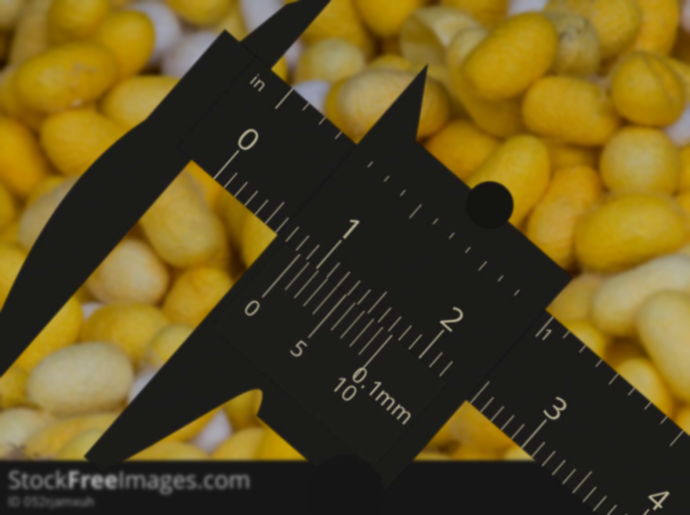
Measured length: 8.4 mm
